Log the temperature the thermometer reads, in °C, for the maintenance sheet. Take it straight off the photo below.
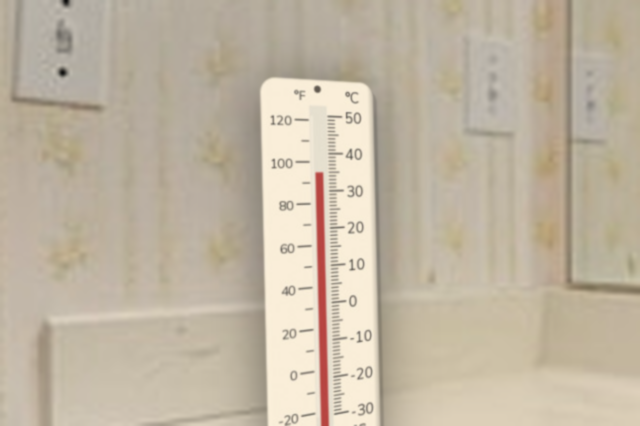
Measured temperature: 35 °C
